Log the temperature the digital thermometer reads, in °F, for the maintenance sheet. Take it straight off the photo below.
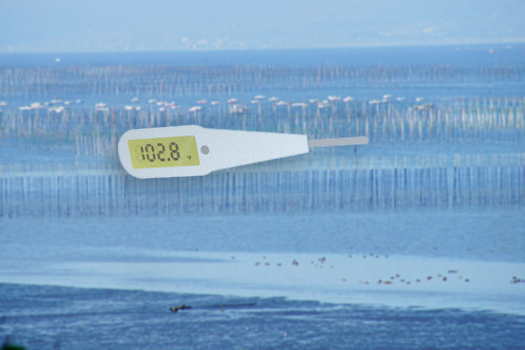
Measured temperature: 102.8 °F
